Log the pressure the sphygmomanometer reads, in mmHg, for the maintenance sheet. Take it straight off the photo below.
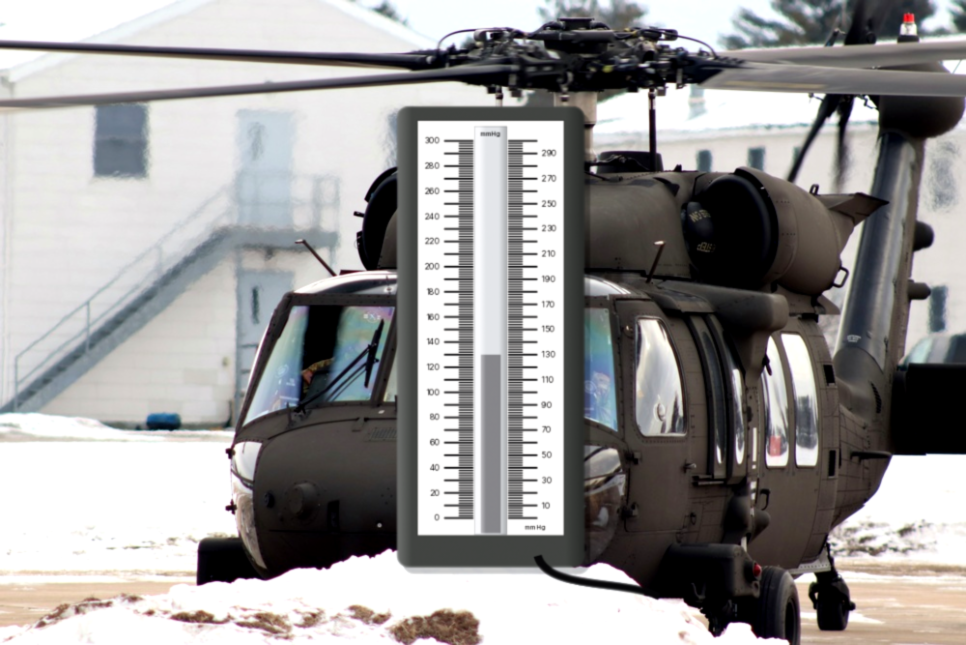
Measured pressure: 130 mmHg
